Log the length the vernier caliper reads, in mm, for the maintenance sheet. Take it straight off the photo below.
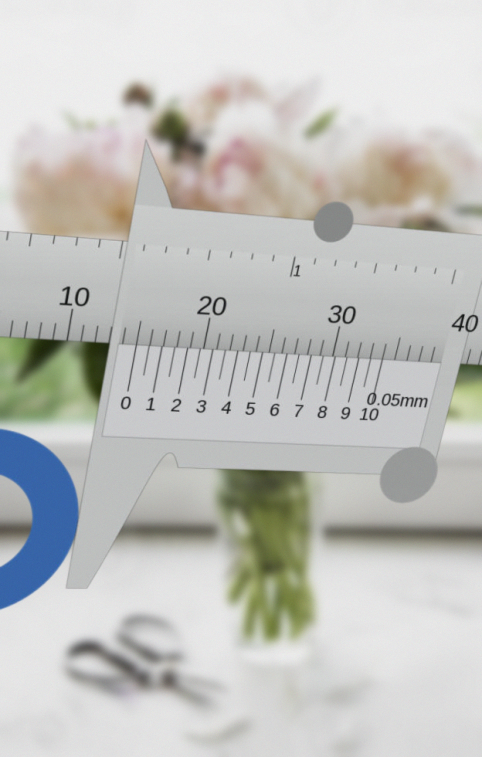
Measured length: 15.0 mm
